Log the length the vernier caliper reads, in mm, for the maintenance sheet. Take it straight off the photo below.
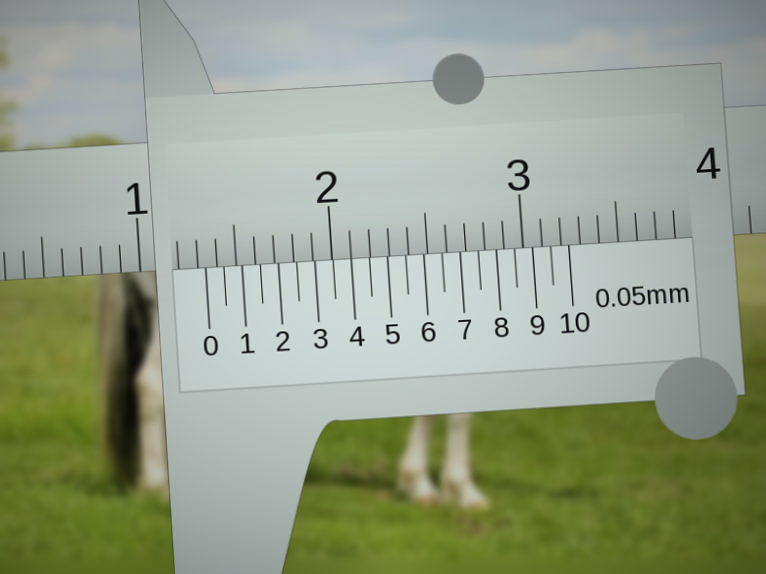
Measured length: 13.4 mm
